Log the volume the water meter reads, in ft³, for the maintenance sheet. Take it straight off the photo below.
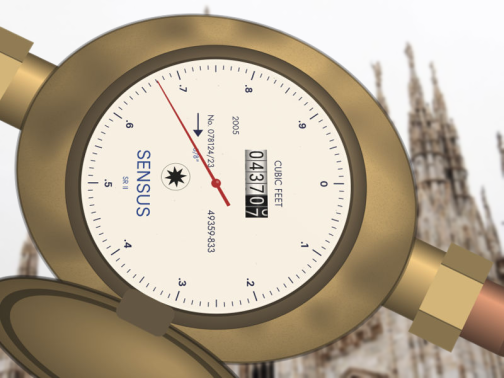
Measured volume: 43706.67 ft³
